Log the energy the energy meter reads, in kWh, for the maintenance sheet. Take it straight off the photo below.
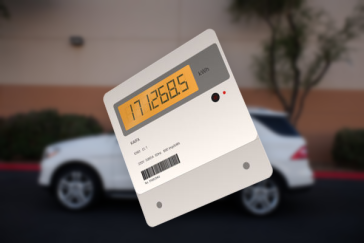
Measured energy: 171268.5 kWh
